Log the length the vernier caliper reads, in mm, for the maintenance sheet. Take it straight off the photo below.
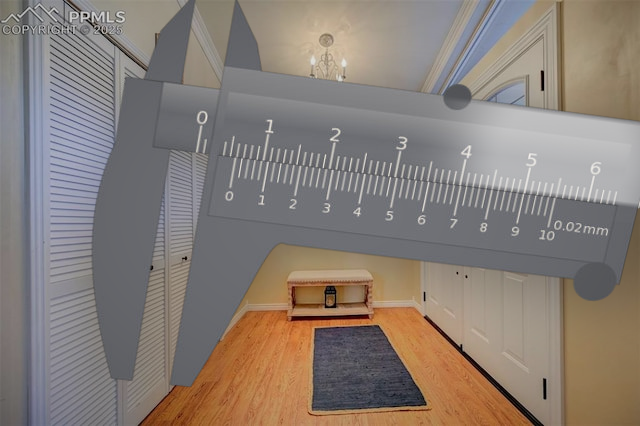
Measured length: 5.8 mm
